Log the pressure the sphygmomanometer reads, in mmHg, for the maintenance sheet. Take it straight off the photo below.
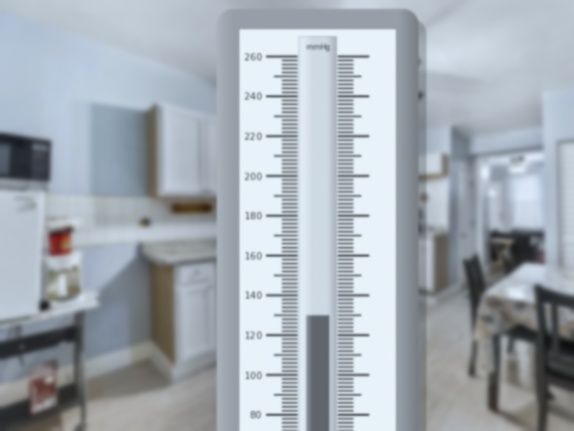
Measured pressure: 130 mmHg
